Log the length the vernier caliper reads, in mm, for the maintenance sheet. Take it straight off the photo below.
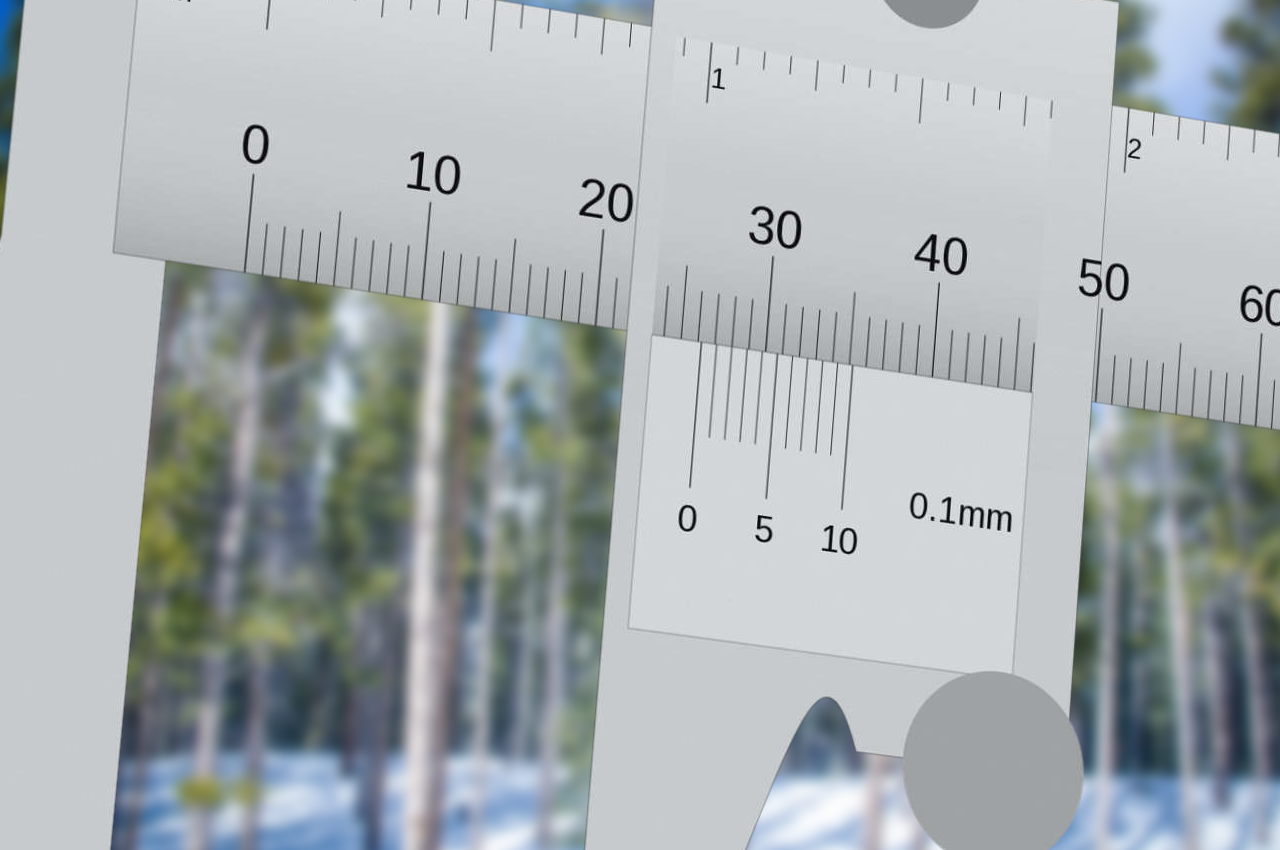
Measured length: 26.2 mm
